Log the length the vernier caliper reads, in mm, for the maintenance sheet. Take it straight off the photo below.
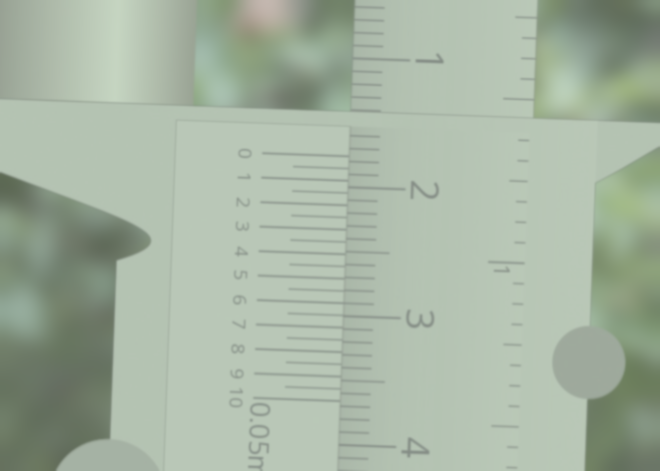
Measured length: 17.6 mm
